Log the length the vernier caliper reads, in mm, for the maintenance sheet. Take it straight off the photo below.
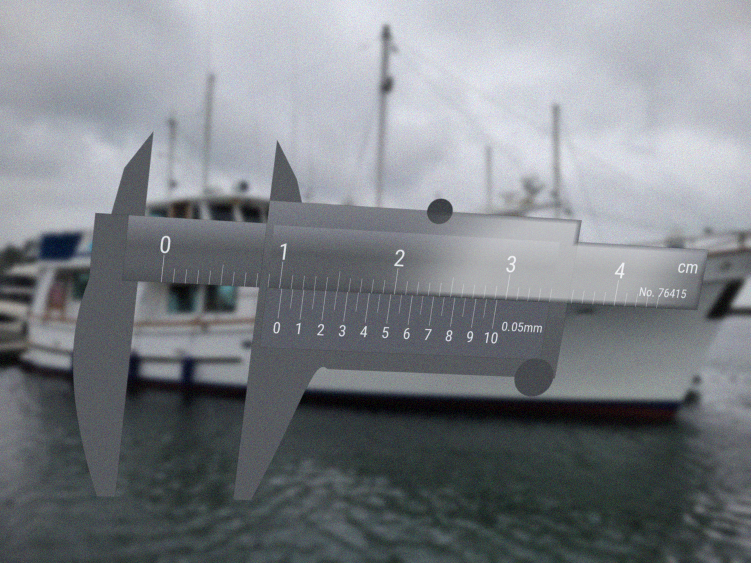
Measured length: 10.2 mm
